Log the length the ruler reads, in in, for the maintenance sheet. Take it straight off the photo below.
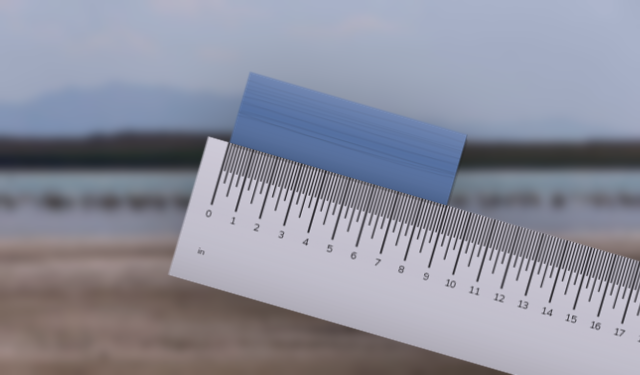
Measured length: 9 in
